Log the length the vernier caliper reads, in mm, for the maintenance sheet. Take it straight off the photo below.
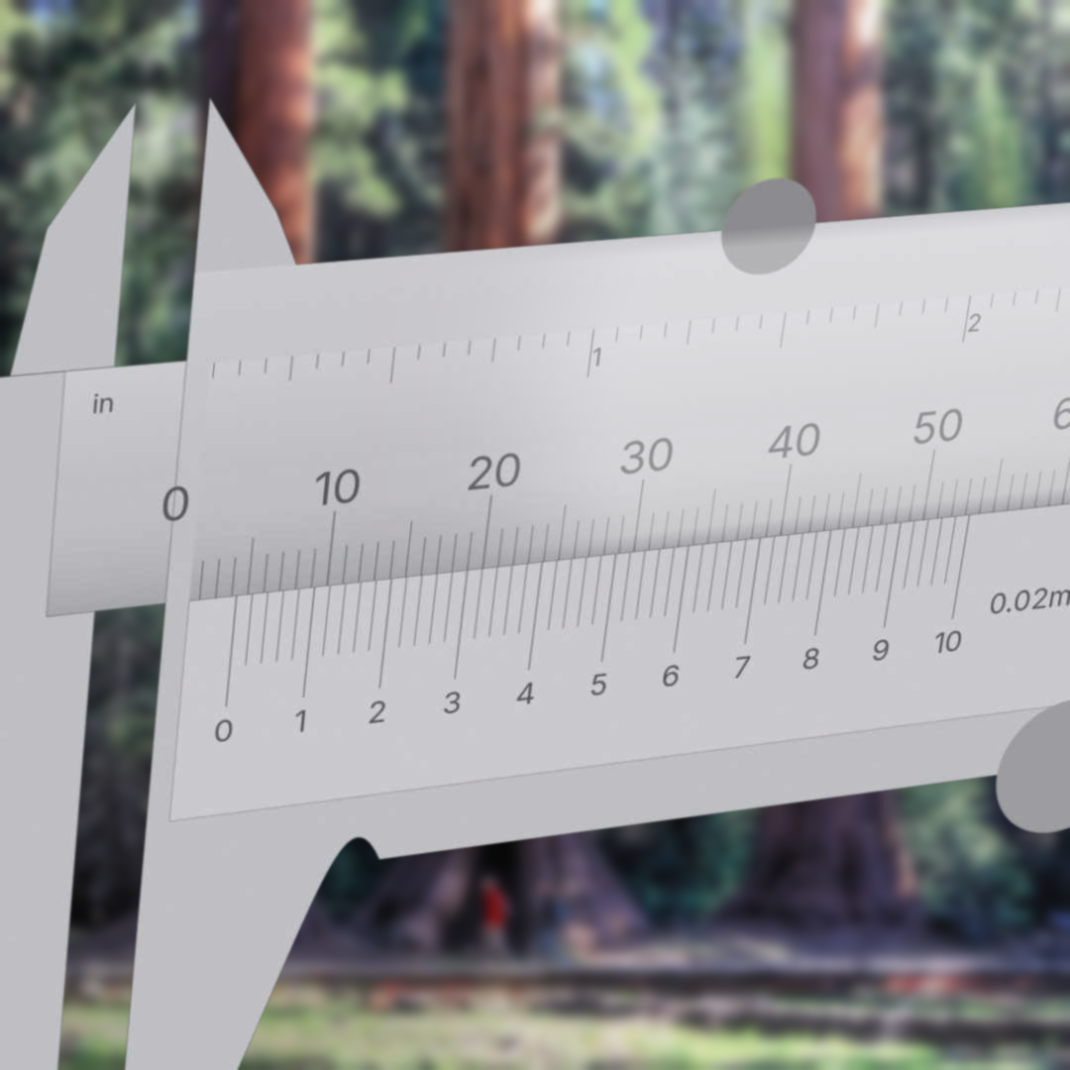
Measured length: 4.3 mm
